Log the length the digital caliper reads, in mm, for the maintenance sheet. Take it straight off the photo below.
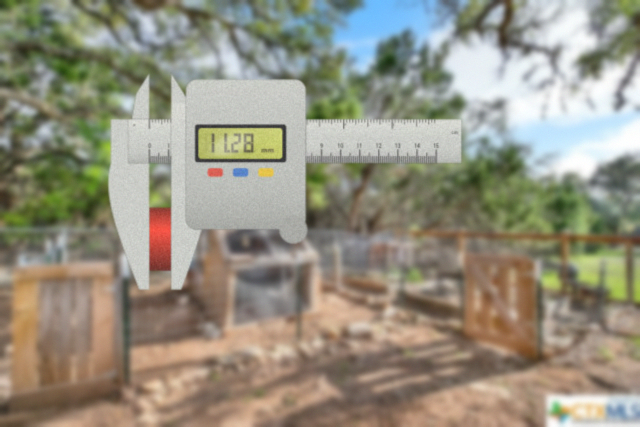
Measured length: 11.28 mm
